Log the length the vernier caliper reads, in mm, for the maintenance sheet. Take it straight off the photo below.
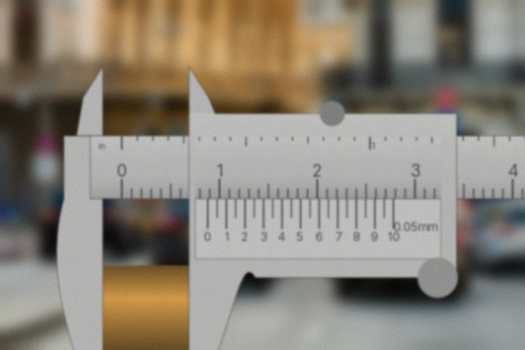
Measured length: 8.8 mm
